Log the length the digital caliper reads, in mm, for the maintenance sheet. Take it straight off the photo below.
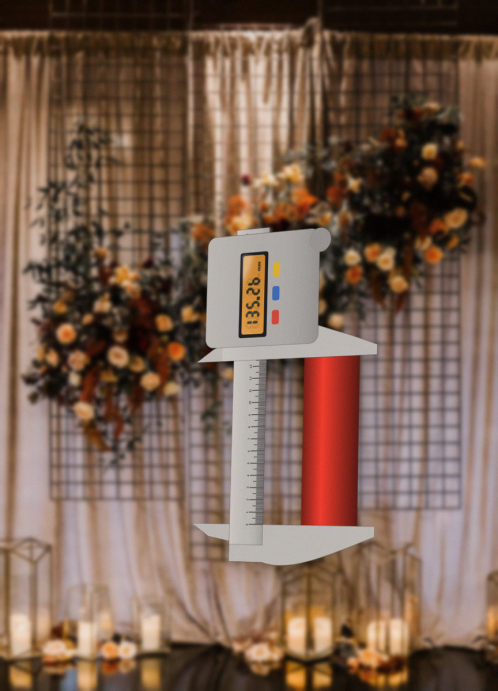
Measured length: 135.26 mm
